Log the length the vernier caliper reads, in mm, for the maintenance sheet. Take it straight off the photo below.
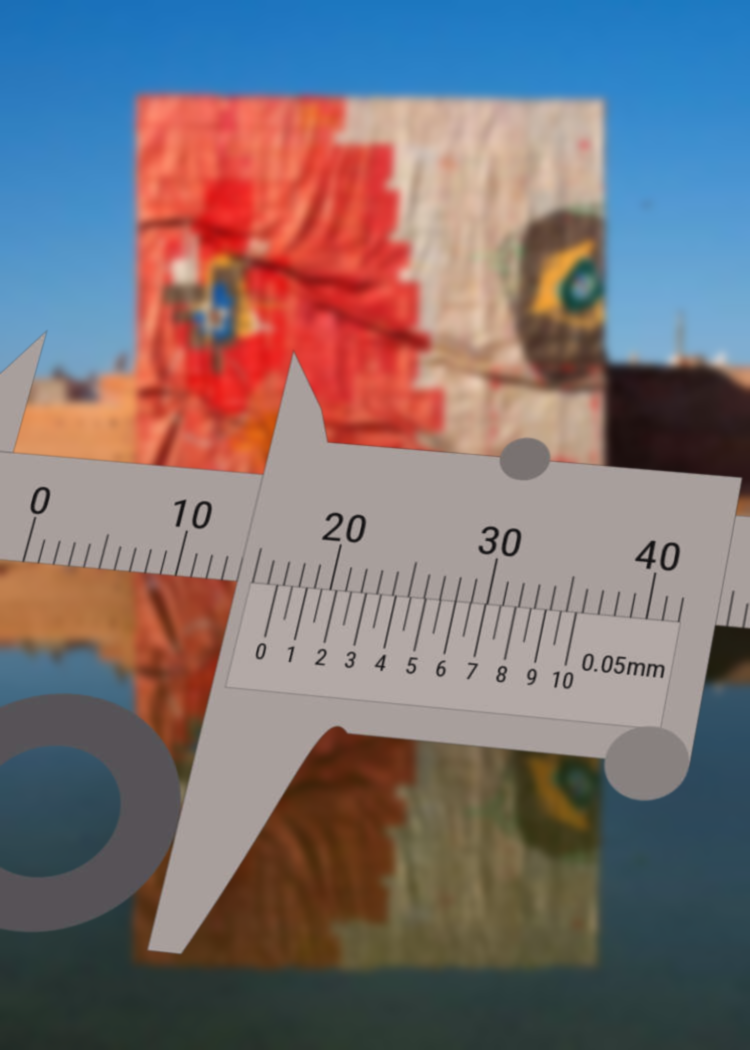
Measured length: 16.6 mm
